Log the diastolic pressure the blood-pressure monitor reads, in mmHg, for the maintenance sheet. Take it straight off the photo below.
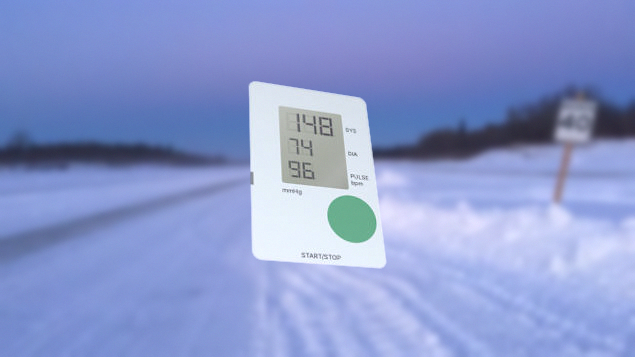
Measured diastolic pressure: 74 mmHg
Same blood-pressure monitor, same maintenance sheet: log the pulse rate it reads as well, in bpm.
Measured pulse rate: 96 bpm
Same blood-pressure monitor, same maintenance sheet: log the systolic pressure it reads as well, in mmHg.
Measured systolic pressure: 148 mmHg
